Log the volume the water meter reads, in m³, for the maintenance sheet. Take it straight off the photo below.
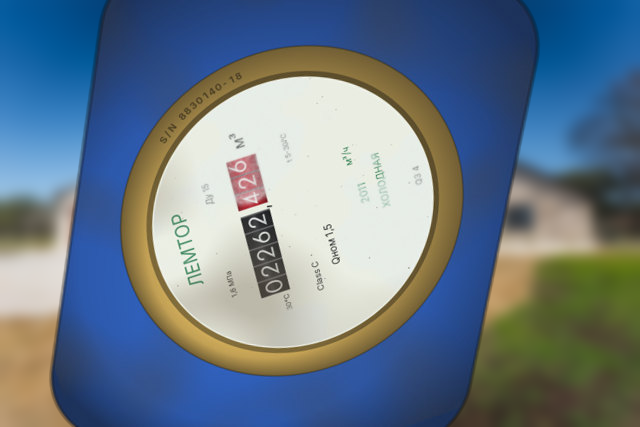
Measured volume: 2262.426 m³
